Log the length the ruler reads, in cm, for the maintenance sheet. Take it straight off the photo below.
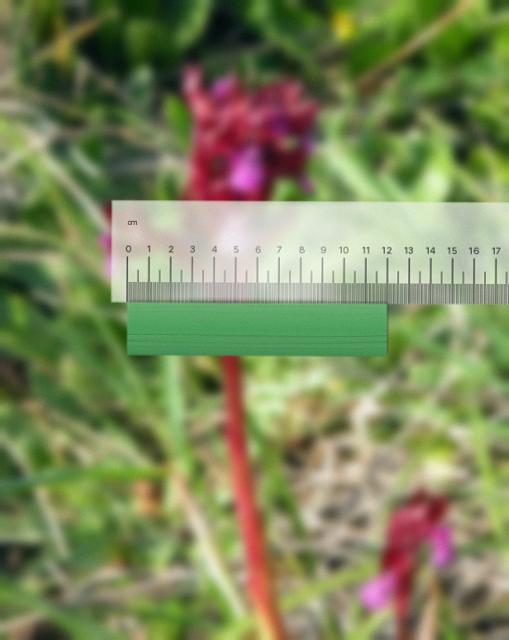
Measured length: 12 cm
